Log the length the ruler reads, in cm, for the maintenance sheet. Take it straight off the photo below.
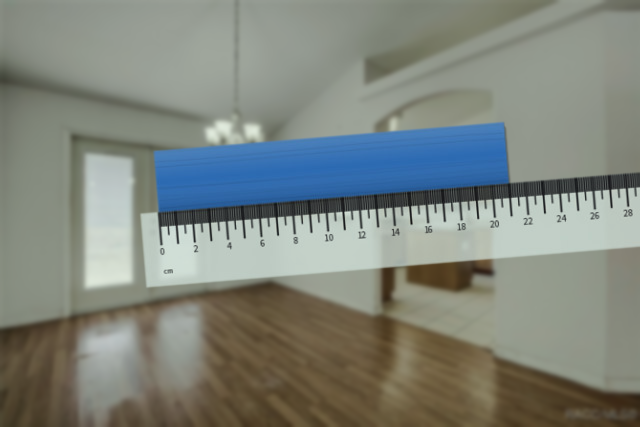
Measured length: 21 cm
